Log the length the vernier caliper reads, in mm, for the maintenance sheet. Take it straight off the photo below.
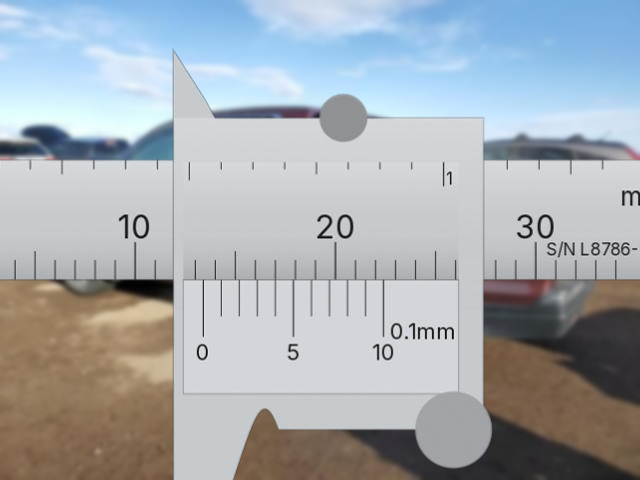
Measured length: 13.4 mm
